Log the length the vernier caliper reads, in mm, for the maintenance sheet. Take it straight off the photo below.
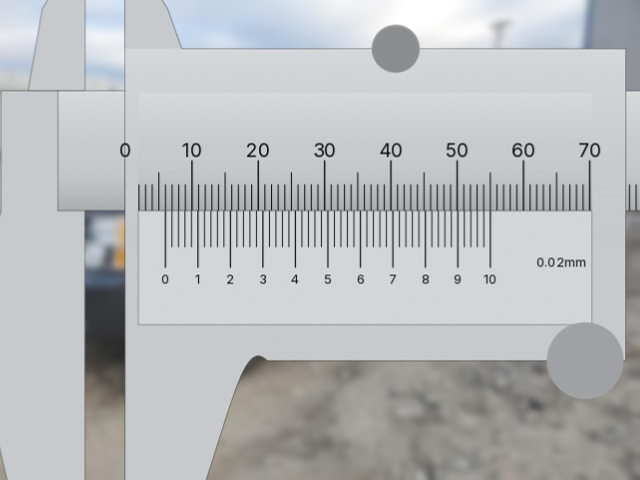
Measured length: 6.0 mm
